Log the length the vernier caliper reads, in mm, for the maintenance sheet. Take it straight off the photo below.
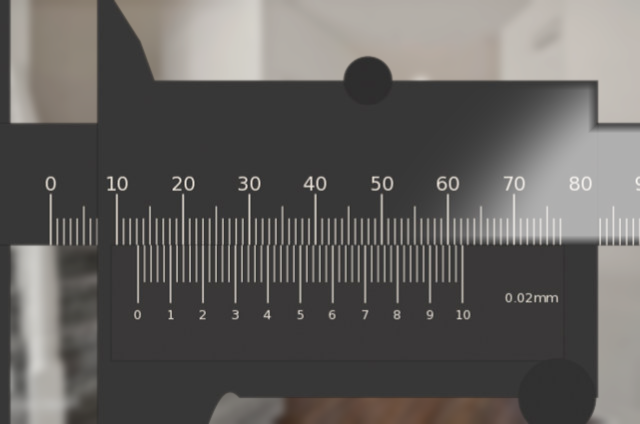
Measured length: 13.2 mm
